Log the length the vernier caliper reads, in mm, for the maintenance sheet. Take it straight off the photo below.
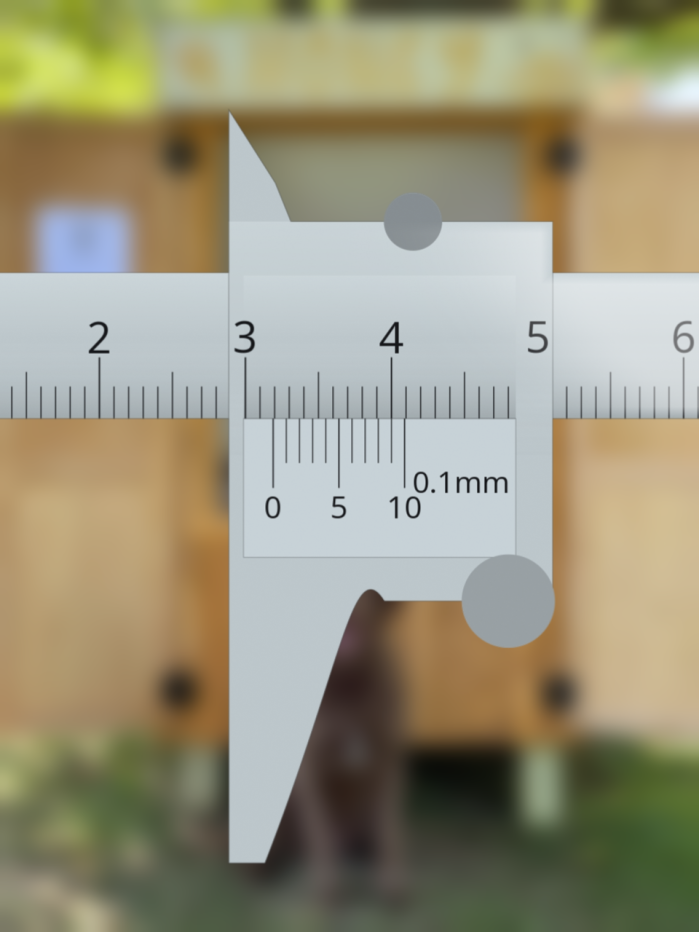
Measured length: 31.9 mm
